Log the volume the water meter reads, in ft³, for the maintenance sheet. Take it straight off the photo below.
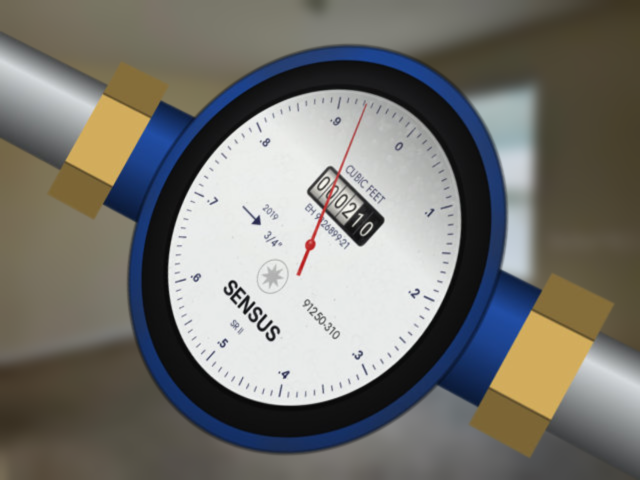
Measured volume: 209.93 ft³
